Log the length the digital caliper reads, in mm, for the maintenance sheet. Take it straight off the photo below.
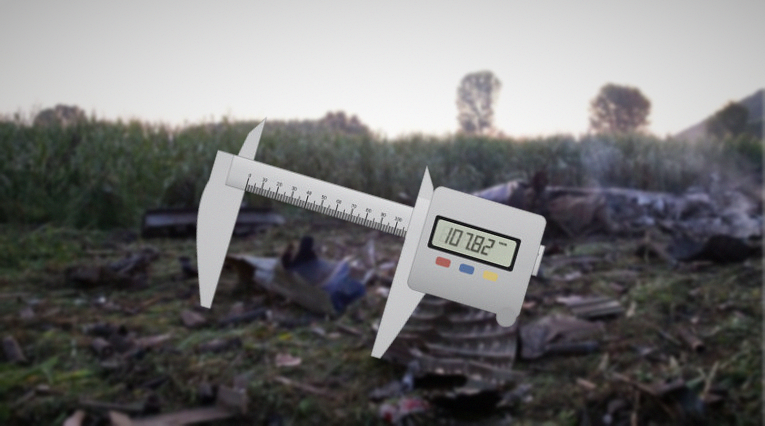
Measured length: 107.82 mm
